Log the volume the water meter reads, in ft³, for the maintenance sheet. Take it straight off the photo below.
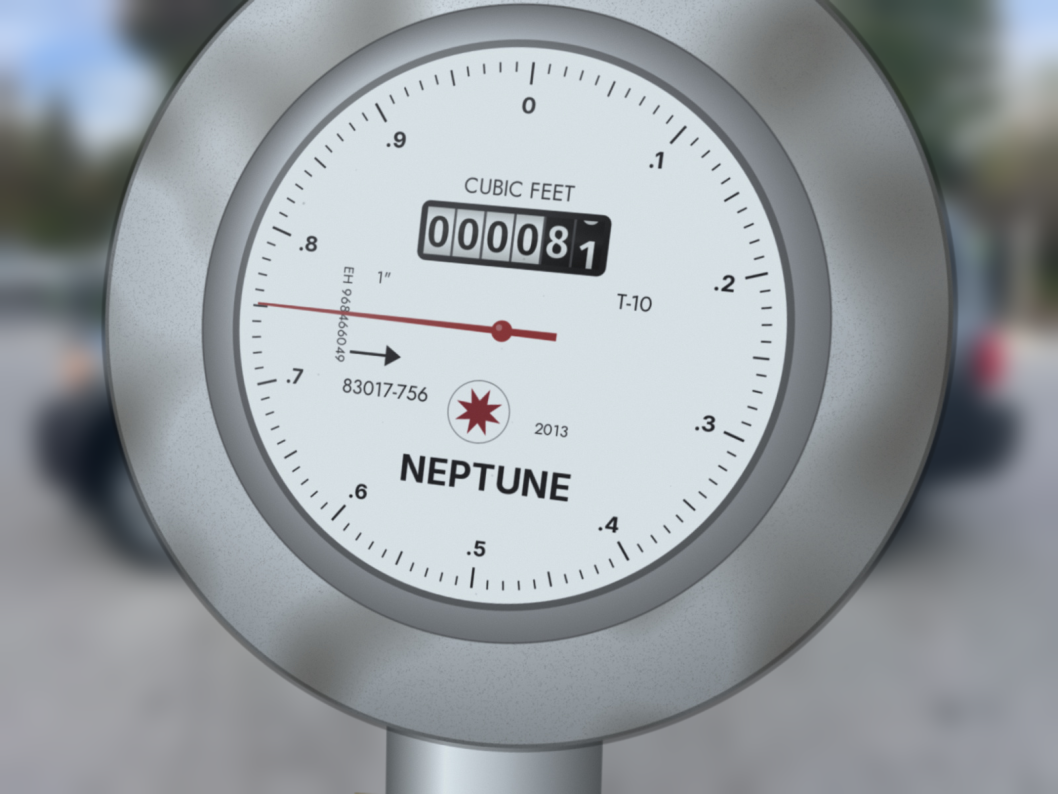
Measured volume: 80.75 ft³
